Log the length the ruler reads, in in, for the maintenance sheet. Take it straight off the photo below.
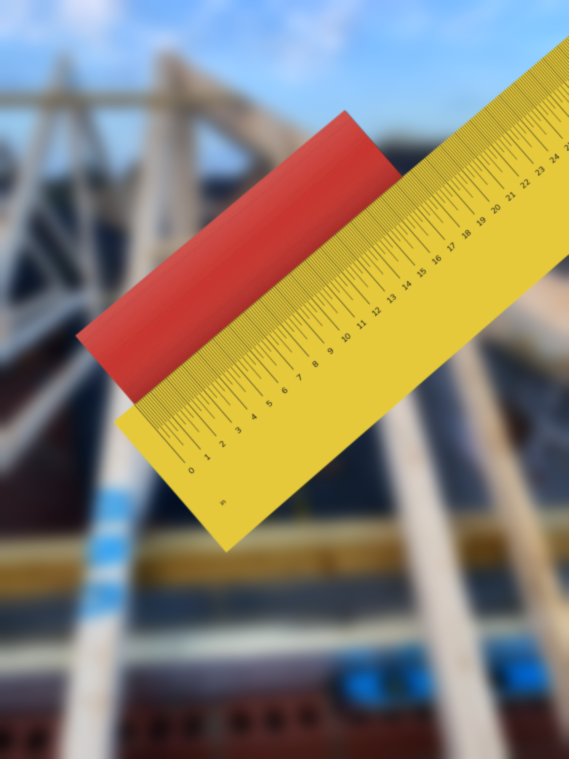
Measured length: 17.5 in
